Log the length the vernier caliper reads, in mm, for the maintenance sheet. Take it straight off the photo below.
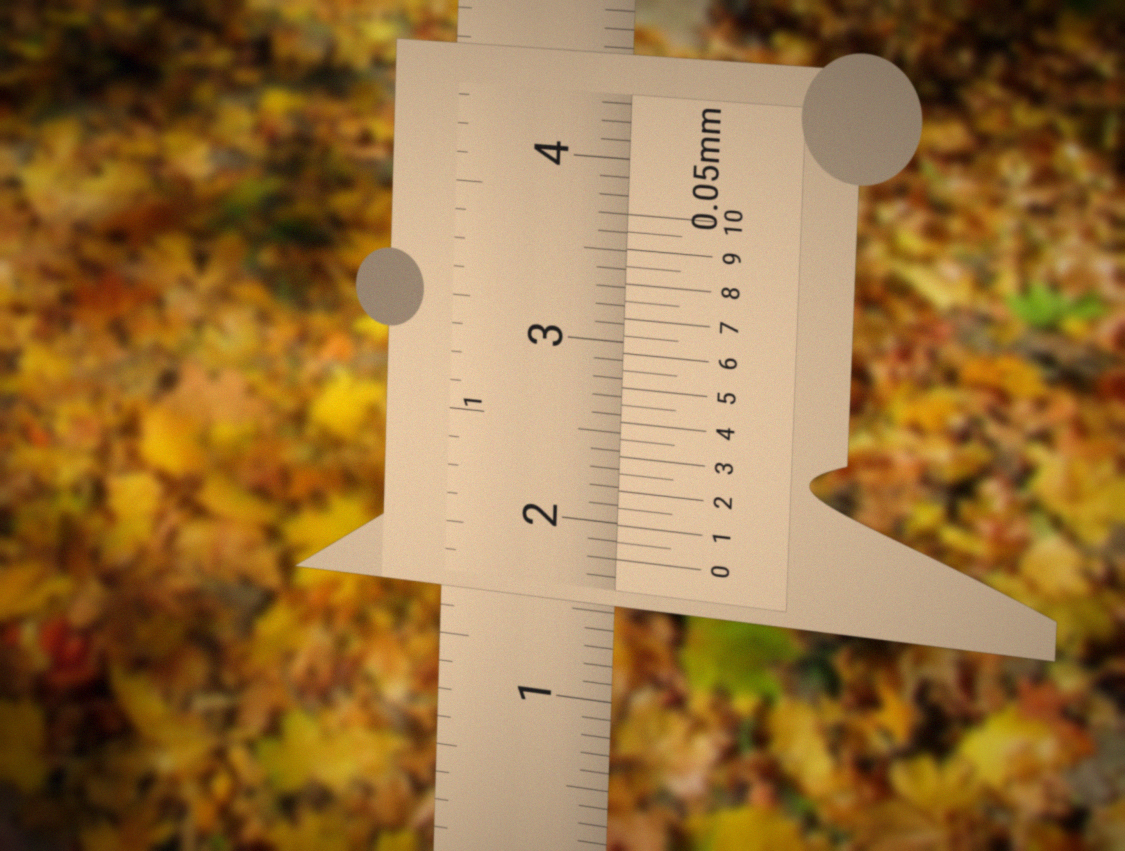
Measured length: 18.0 mm
